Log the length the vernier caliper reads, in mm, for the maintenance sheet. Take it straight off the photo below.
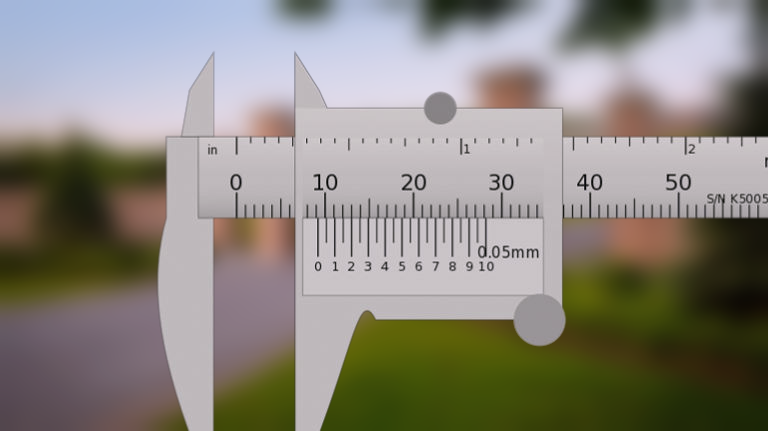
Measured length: 9.2 mm
